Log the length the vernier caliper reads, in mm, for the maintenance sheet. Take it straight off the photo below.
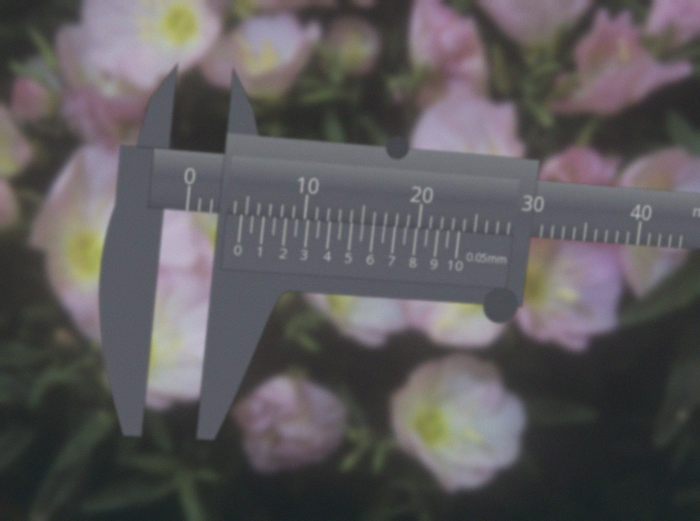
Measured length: 4.6 mm
